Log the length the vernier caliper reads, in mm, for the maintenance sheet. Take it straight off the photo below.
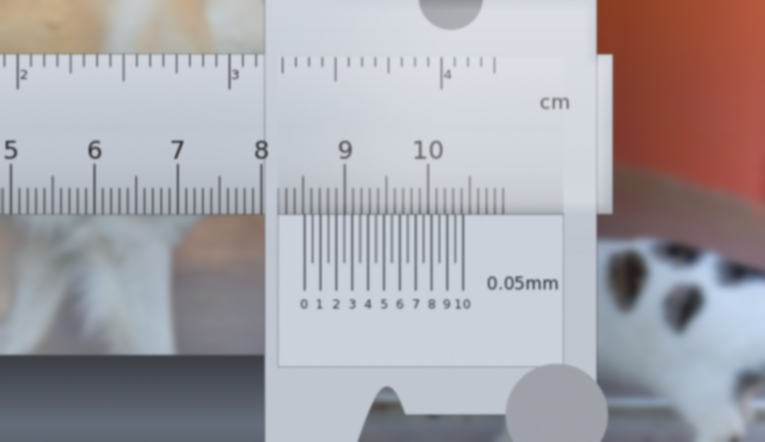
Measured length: 85.2 mm
